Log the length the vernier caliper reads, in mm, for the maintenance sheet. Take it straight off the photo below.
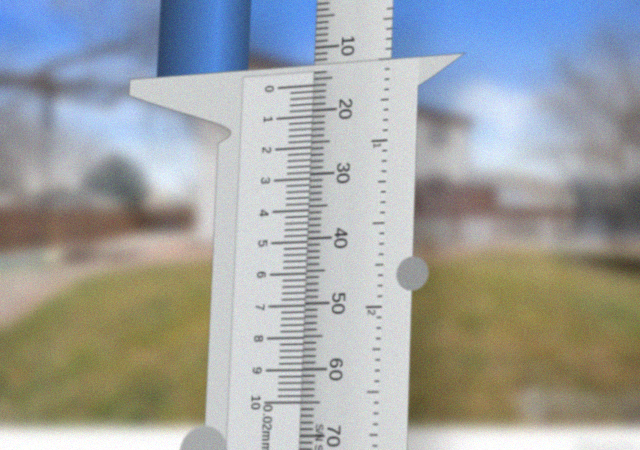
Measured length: 16.0 mm
